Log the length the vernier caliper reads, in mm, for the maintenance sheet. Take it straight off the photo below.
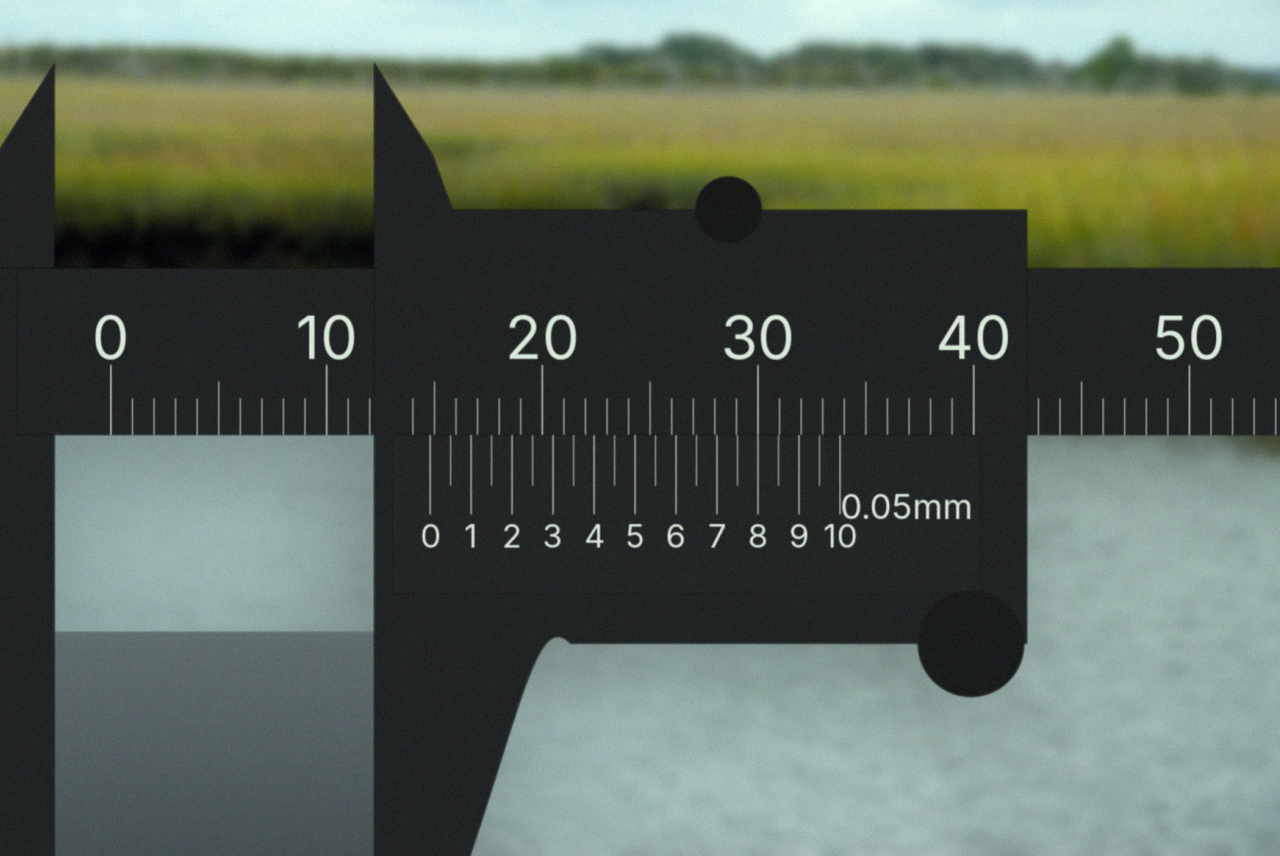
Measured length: 14.8 mm
